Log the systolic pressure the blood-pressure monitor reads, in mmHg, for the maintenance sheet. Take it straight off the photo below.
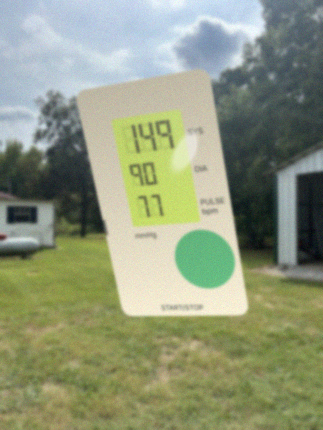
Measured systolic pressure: 149 mmHg
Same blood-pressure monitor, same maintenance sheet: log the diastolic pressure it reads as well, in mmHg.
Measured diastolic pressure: 90 mmHg
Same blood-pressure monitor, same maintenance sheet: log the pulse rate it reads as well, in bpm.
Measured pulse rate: 77 bpm
